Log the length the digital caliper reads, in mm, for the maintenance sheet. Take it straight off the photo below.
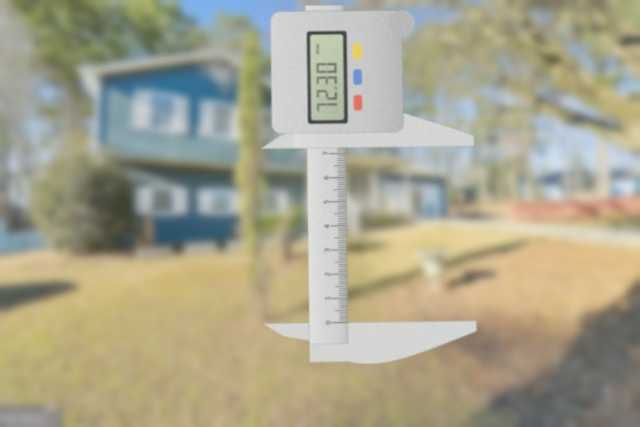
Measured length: 72.30 mm
